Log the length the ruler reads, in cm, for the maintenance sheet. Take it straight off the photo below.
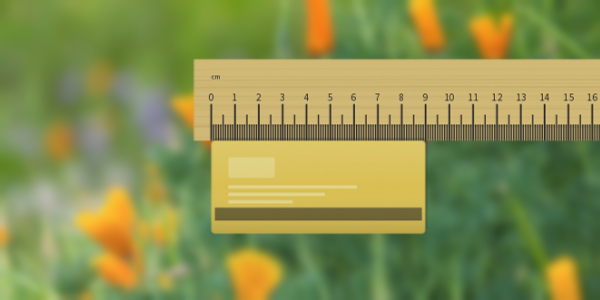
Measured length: 9 cm
